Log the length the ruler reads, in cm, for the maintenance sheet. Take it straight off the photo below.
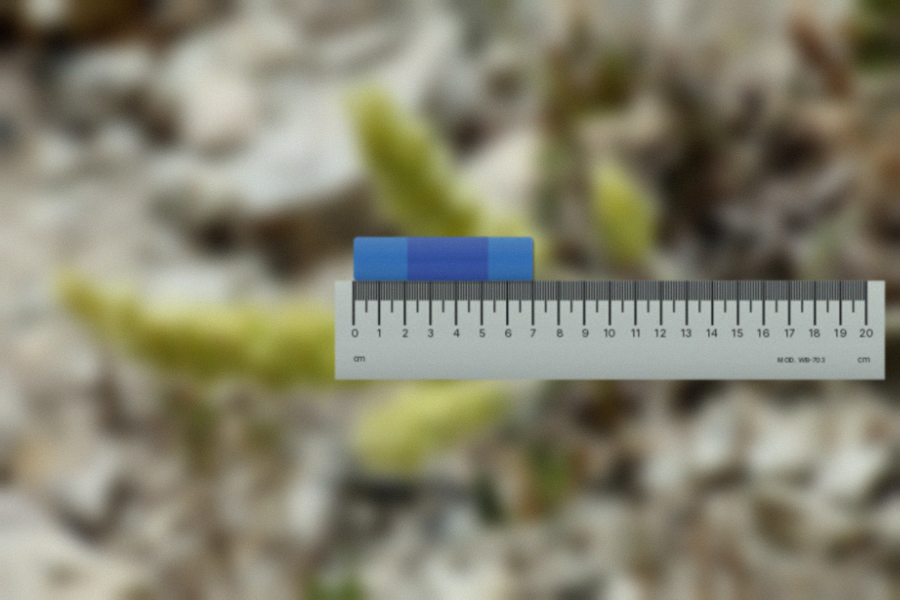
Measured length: 7 cm
